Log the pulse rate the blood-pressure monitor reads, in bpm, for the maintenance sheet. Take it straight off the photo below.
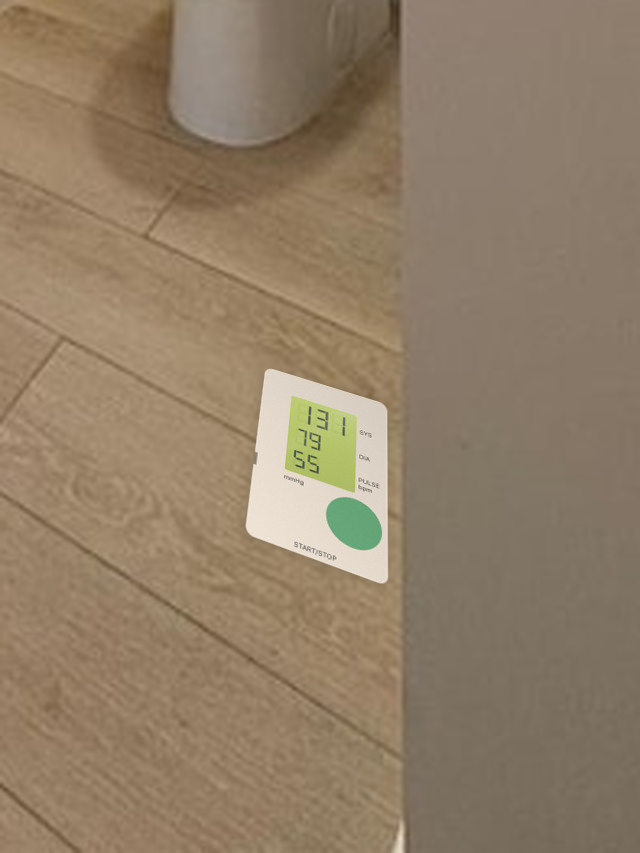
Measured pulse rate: 55 bpm
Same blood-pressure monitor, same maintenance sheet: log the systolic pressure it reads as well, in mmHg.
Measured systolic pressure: 131 mmHg
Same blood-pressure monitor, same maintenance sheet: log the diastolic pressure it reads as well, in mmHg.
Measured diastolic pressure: 79 mmHg
